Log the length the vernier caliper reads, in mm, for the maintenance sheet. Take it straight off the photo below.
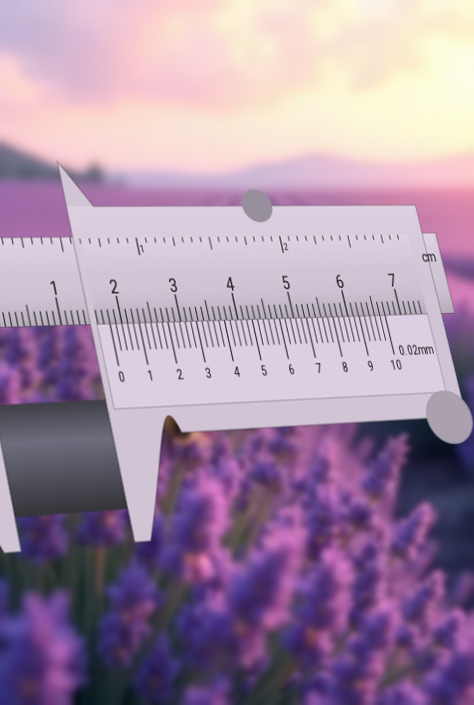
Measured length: 18.0 mm
